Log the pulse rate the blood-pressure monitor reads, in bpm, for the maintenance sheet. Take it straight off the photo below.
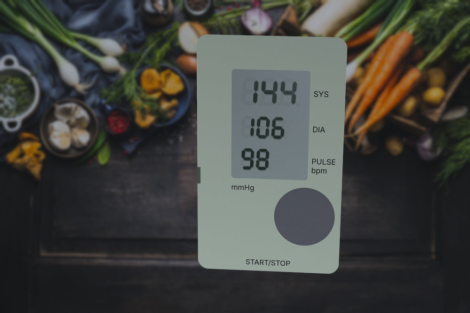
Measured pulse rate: 98 bpm
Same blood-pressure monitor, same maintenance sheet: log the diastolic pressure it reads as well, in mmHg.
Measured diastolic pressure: 106 mmHg
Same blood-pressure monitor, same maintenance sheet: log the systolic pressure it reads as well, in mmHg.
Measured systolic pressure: 144 mmHg
